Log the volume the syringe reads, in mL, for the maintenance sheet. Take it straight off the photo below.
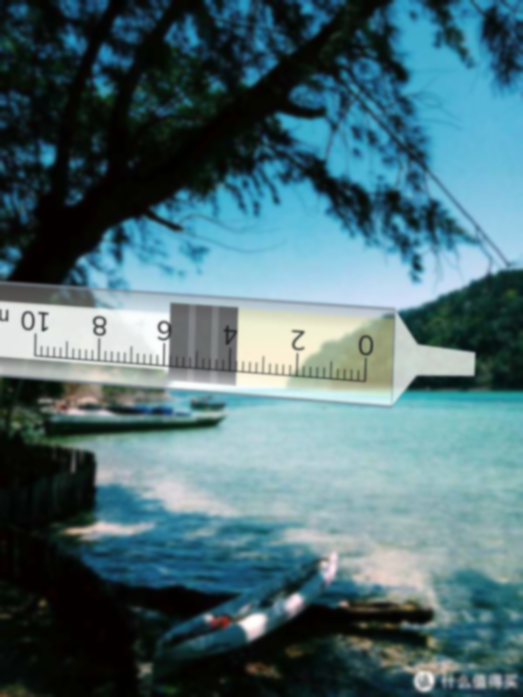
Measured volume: 3.8 mL
